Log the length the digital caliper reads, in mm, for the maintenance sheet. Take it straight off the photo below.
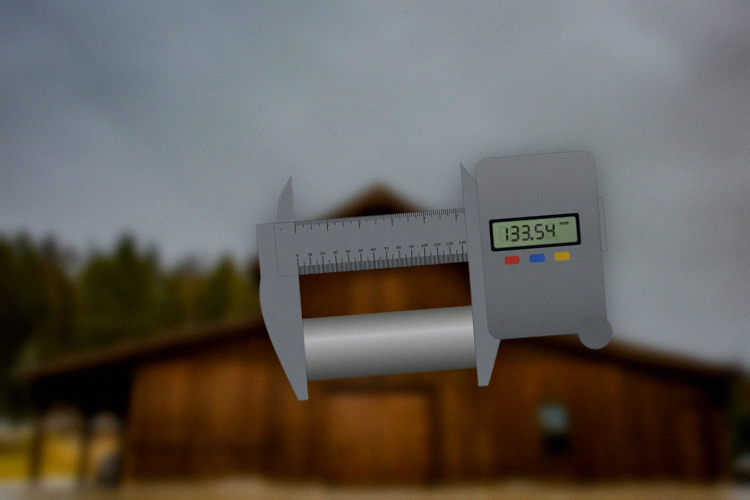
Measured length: 133.54 mm
